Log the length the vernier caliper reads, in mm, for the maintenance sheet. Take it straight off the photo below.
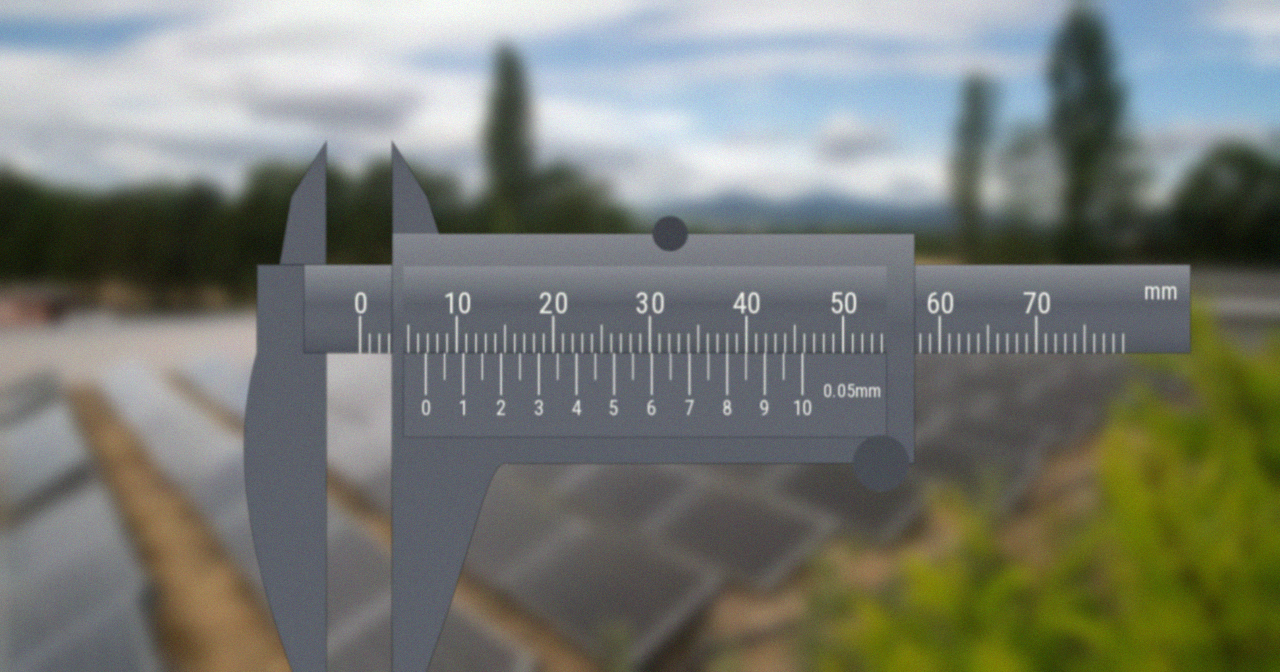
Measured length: 6.8 mm
